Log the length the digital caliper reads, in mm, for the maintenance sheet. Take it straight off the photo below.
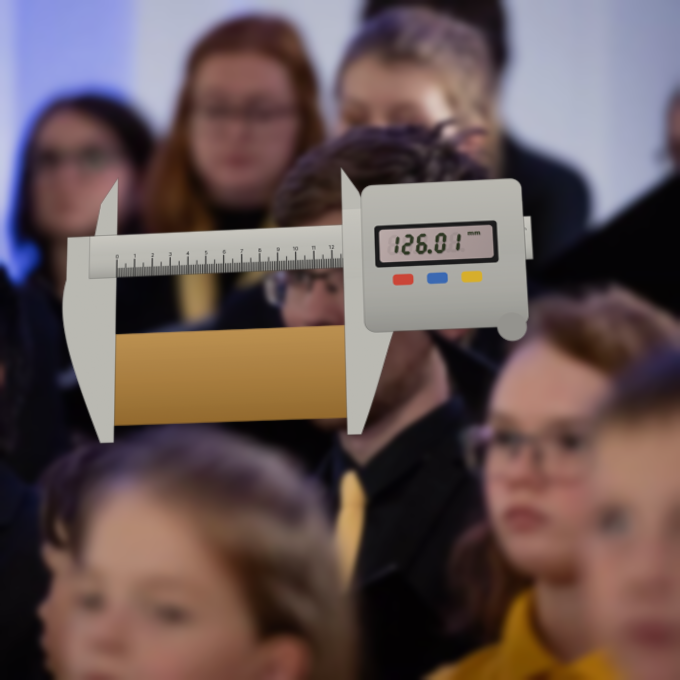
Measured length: 126.01 mm
